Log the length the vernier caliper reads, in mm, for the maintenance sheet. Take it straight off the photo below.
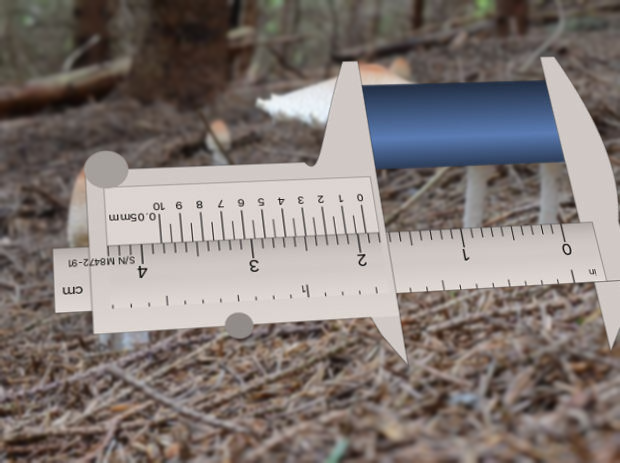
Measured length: 19.2 mm
